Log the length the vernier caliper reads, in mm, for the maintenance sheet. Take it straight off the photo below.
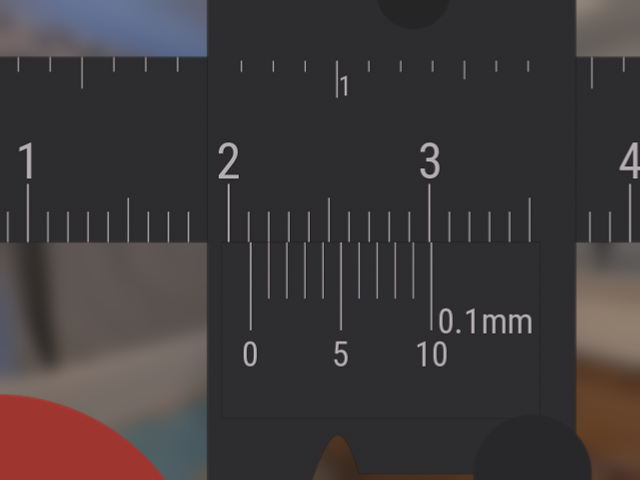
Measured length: 21.1 mm
